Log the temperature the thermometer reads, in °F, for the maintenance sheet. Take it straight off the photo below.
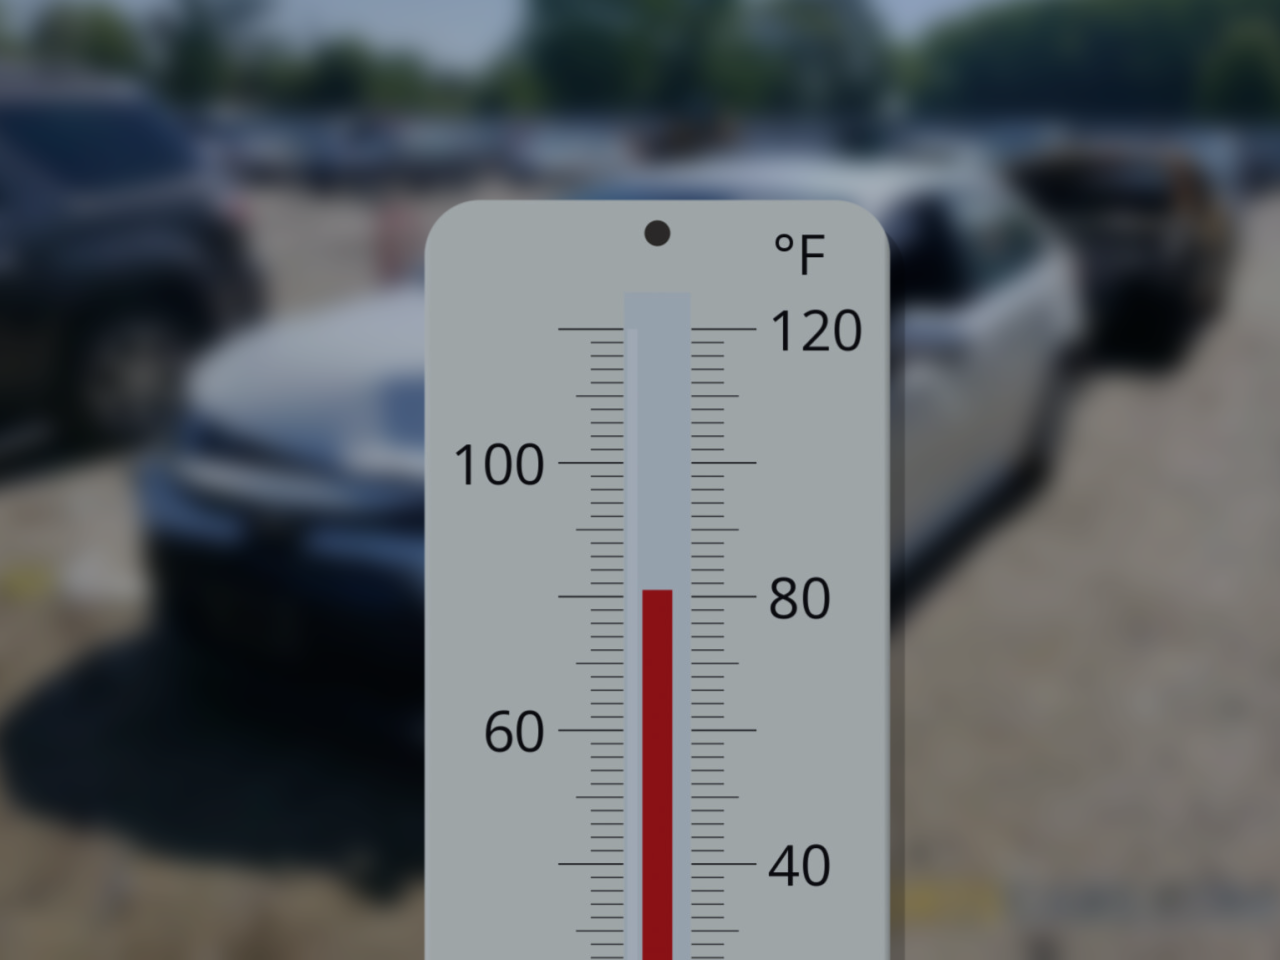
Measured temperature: 81 °F
